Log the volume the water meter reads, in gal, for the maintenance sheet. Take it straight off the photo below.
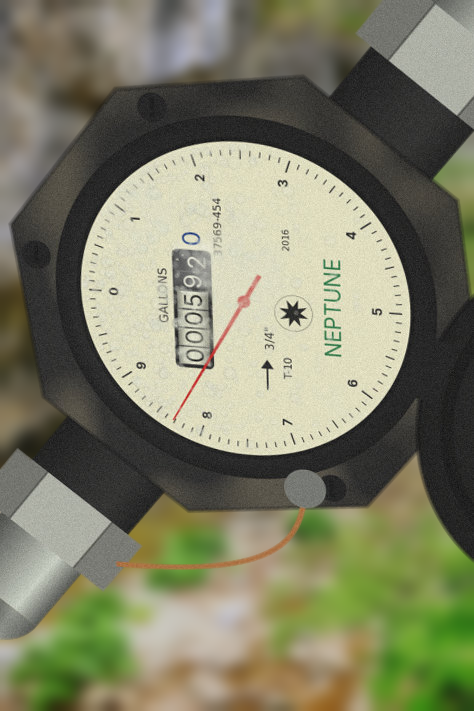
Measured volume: 5918.3 gal
